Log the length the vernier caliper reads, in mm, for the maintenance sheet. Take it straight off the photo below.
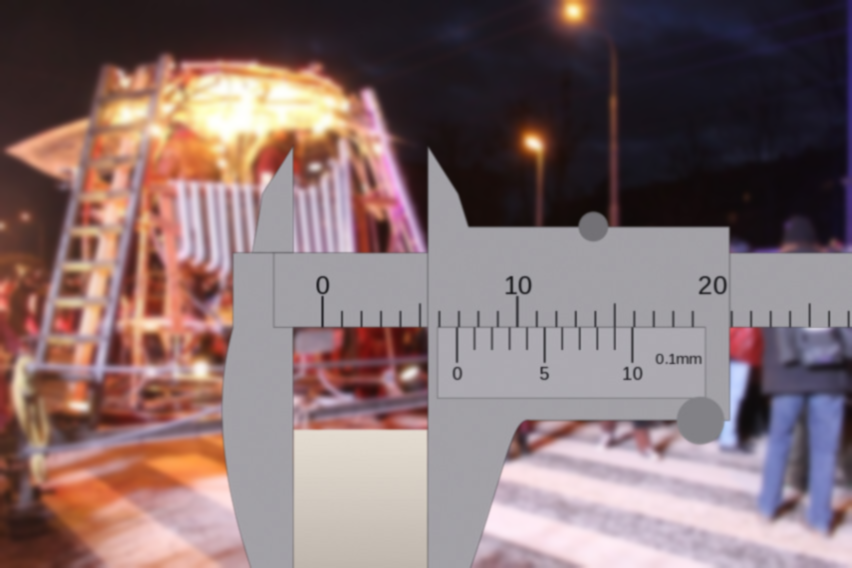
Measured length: 6.9 mm
